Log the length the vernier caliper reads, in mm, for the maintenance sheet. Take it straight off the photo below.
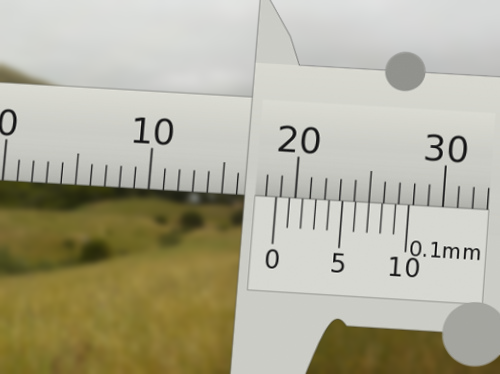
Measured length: 18.7 mm
